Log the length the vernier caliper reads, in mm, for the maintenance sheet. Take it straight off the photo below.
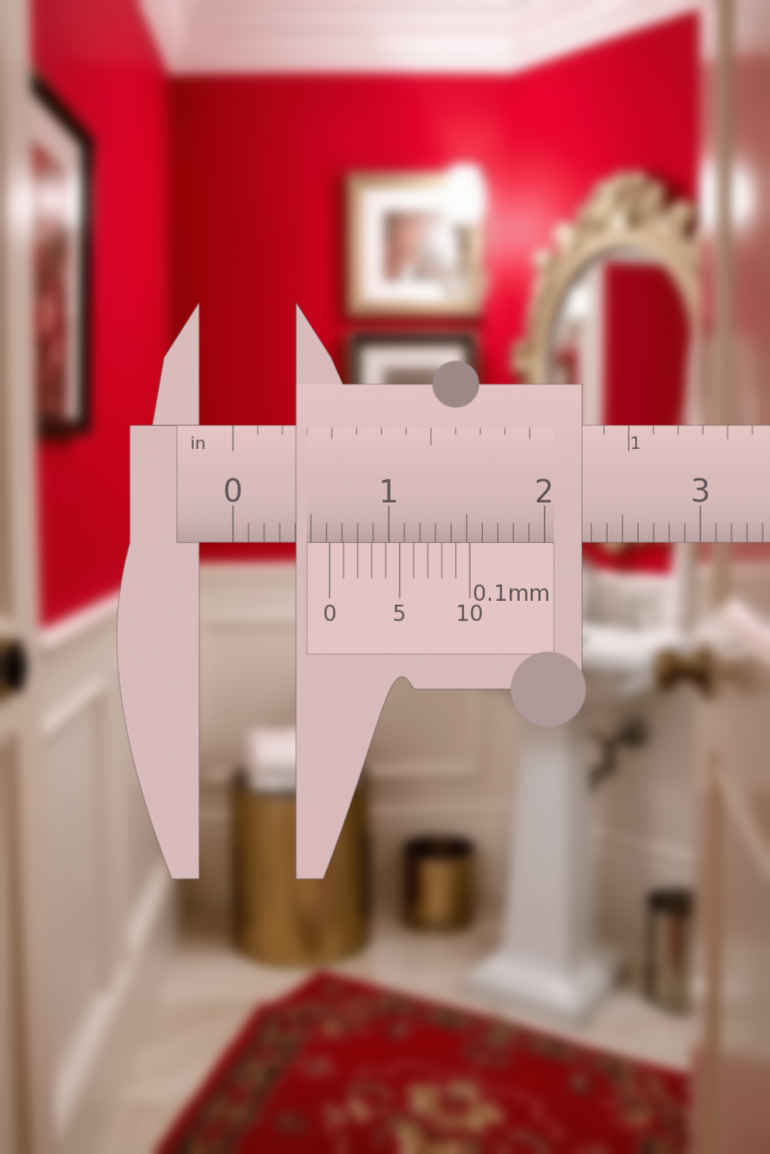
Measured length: 6.2 mm
